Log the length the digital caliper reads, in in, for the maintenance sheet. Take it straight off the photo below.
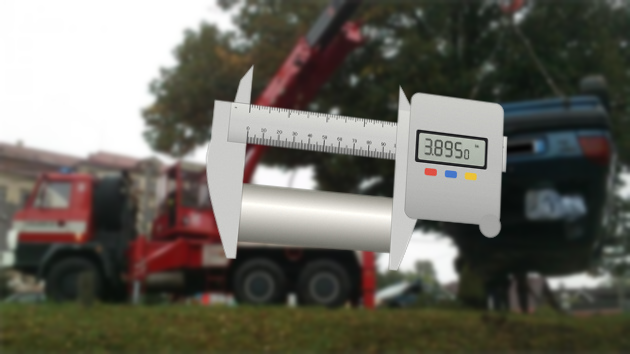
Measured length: 3.8950 in
